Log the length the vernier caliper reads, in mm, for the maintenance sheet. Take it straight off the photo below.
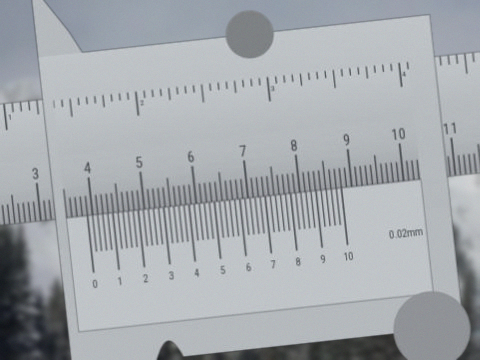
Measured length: 39.0 mm
